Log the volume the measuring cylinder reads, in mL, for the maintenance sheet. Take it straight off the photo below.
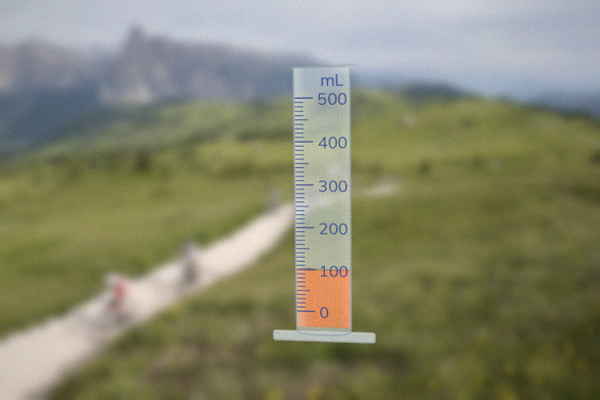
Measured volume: 100 mL
